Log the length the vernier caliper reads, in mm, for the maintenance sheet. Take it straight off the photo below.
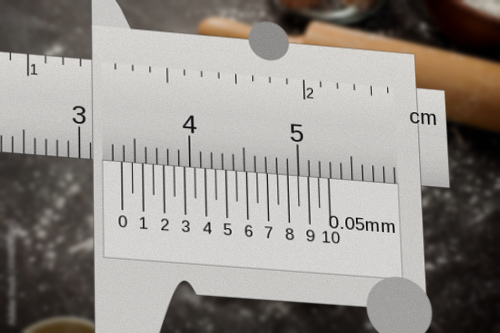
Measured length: 33.8 mm
